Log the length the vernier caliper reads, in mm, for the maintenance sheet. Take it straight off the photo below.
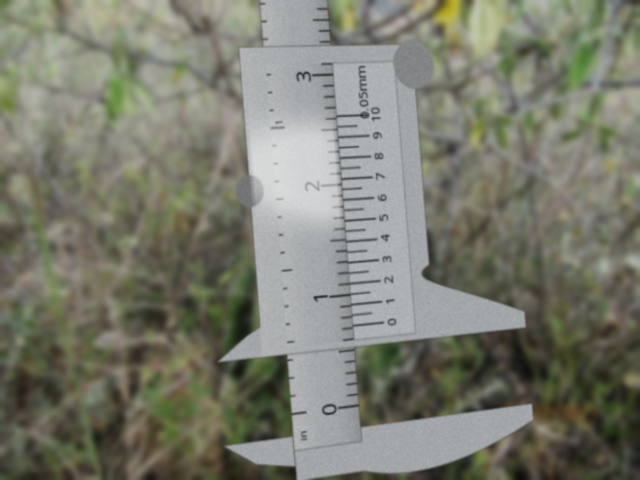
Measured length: 7.2 mm
